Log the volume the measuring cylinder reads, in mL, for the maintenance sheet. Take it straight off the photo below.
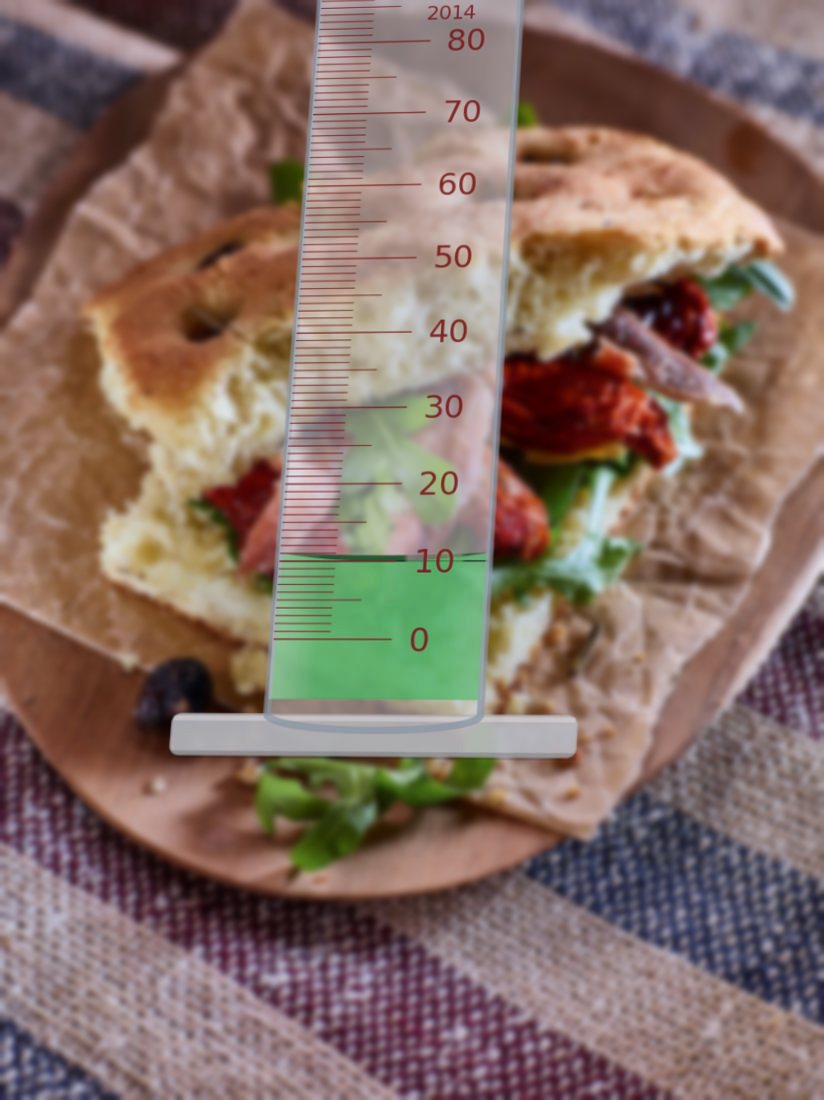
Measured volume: 10 mL
